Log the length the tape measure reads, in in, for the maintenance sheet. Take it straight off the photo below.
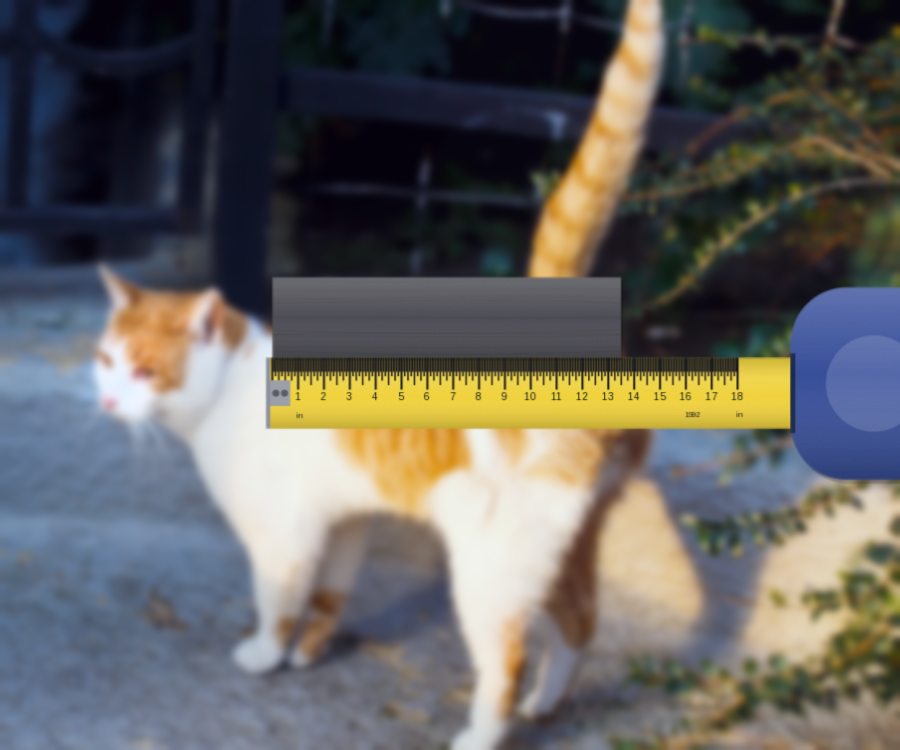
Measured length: 13.5 in
